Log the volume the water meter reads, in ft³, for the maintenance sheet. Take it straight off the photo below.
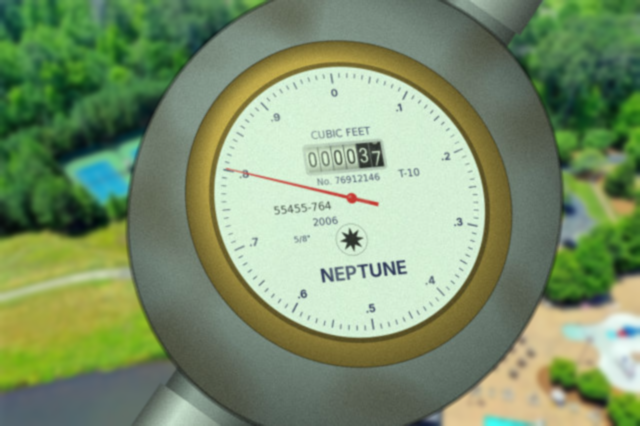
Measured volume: 36.80 ft³
